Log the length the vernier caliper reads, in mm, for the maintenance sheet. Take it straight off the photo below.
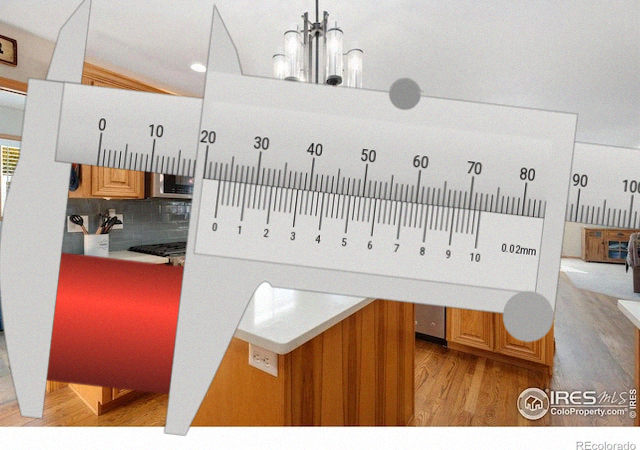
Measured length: 23.0 mm
